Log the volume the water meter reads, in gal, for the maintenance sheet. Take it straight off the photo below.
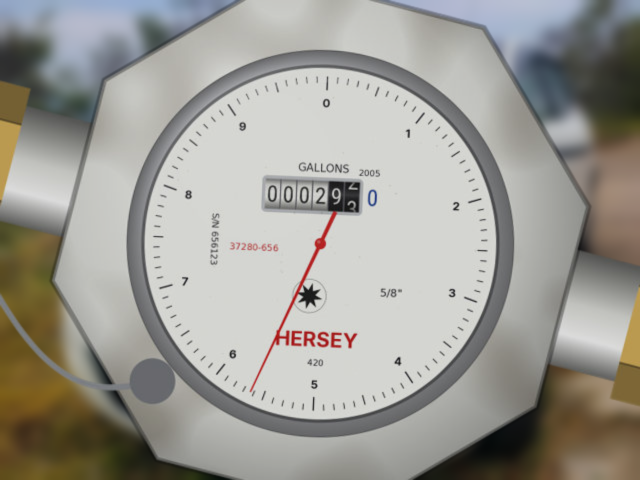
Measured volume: 2925.6 gal
